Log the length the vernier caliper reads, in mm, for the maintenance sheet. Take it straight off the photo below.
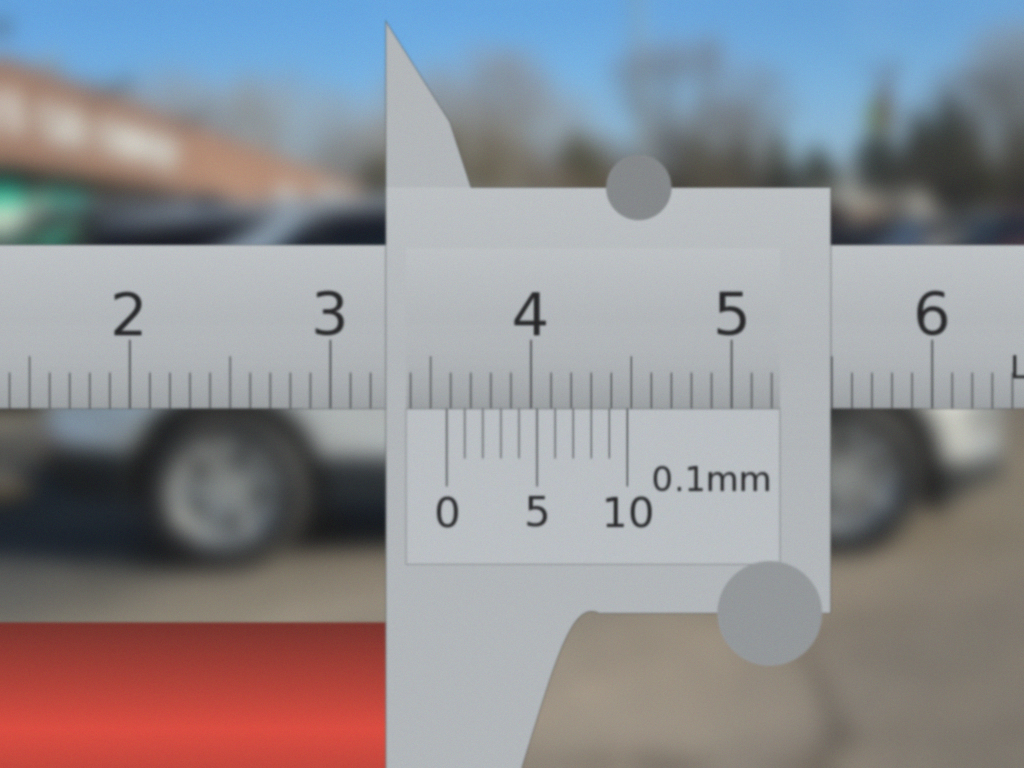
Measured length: 35.8 mm
